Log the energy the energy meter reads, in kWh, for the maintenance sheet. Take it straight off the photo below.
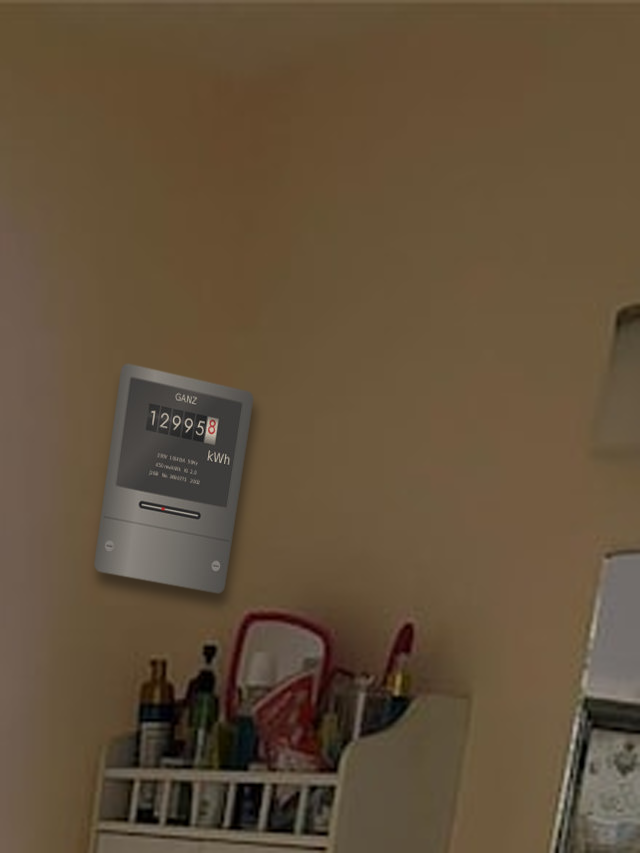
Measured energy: 12995.8 kWh
